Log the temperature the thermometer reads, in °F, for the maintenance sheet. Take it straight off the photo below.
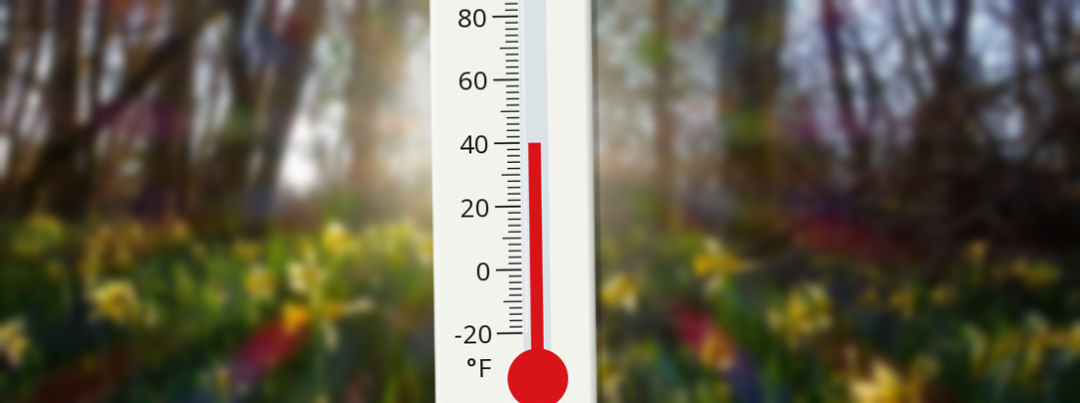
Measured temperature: 40 °F
